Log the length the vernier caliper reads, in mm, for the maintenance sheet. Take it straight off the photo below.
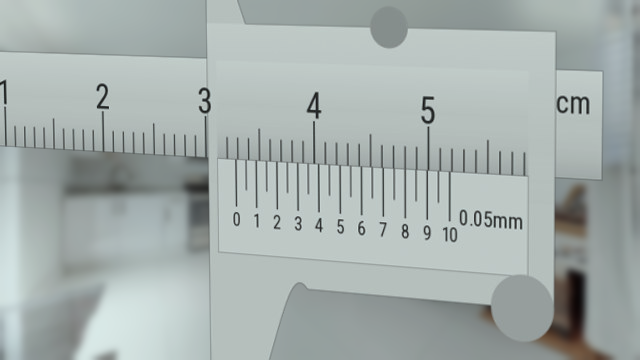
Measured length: 32.8 mm
